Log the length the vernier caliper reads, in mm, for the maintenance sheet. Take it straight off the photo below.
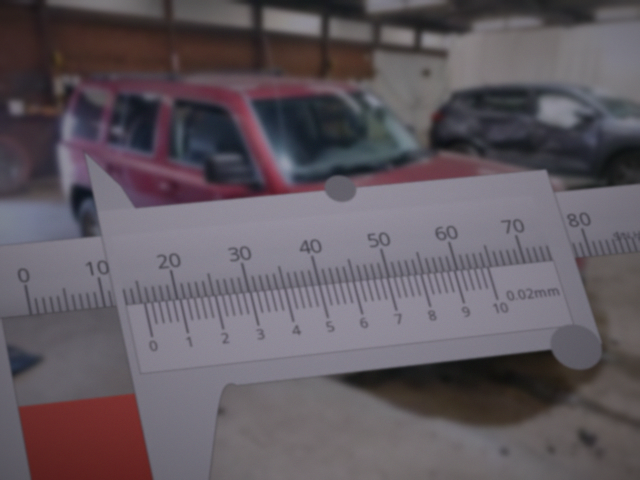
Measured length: 15.5 mm
